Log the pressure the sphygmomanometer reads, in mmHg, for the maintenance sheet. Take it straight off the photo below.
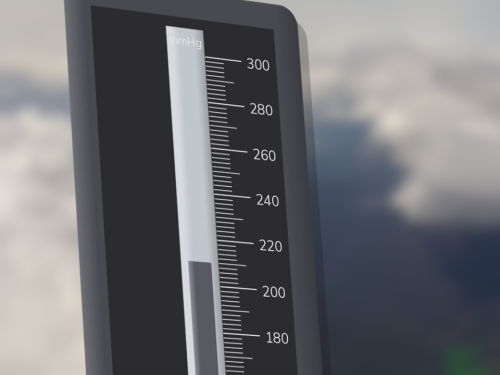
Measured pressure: 210 mmHg
